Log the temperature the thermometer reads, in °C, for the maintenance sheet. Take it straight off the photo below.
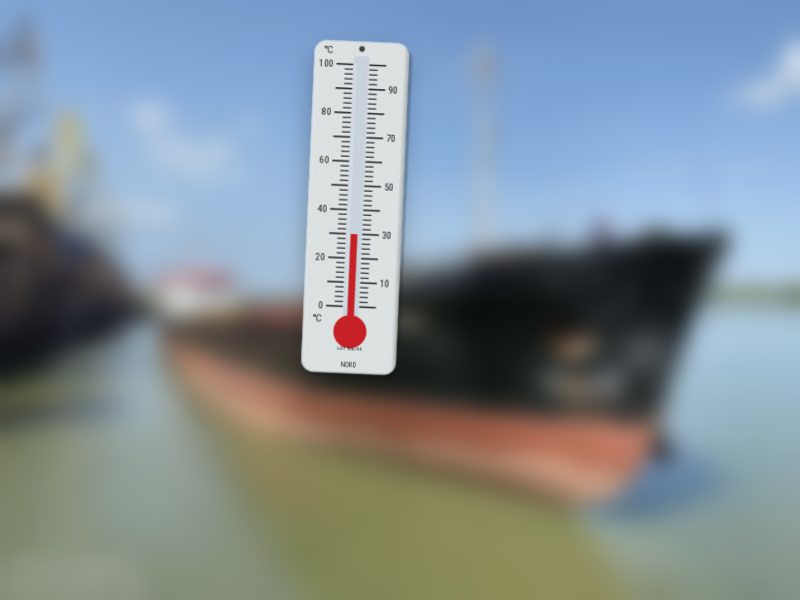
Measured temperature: 30 °C
